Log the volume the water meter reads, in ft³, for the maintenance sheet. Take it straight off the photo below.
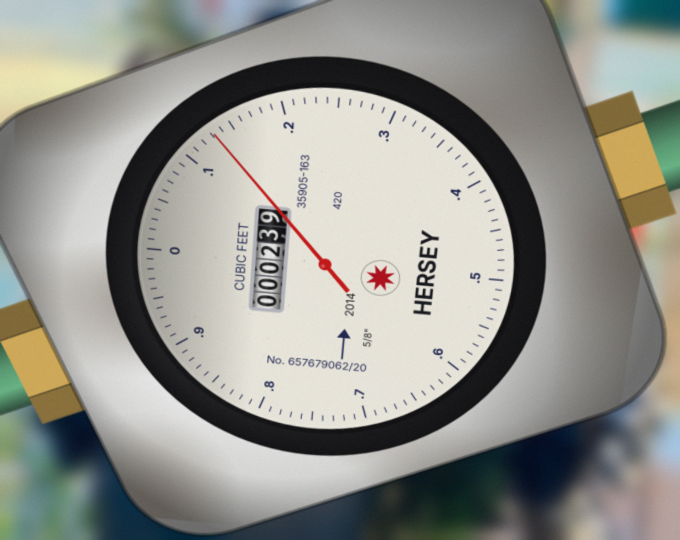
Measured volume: 239.13 ft³
